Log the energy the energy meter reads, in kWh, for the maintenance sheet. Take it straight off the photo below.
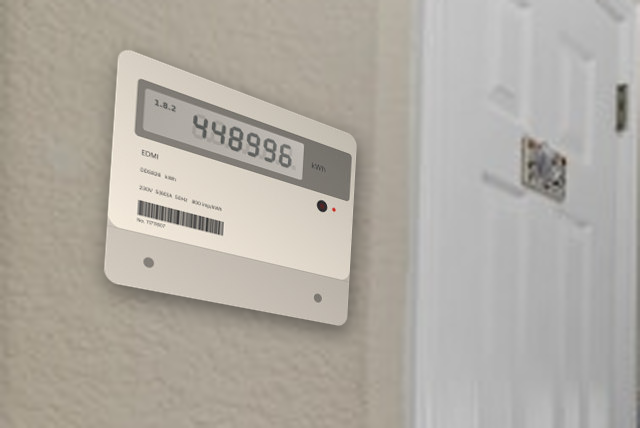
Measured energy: 448996 kWh
